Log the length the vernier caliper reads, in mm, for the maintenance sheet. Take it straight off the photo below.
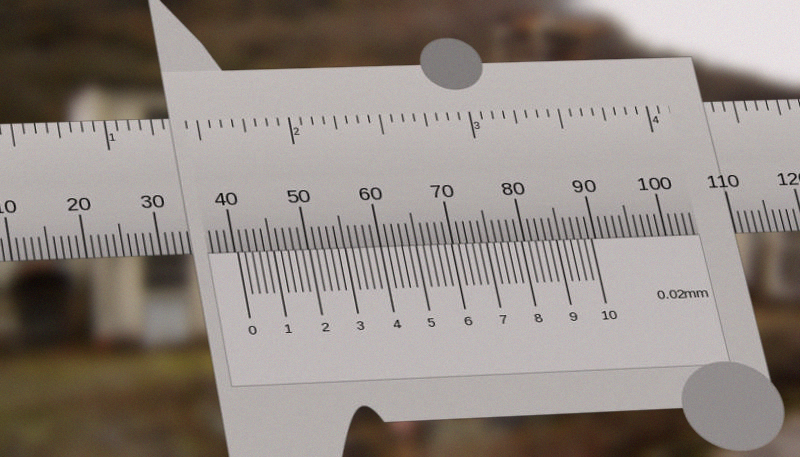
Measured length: 40.4 mm
